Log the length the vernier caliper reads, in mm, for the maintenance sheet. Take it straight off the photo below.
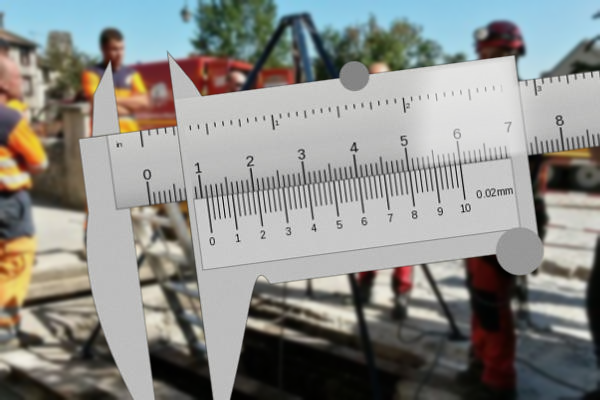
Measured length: 11.0 mm
